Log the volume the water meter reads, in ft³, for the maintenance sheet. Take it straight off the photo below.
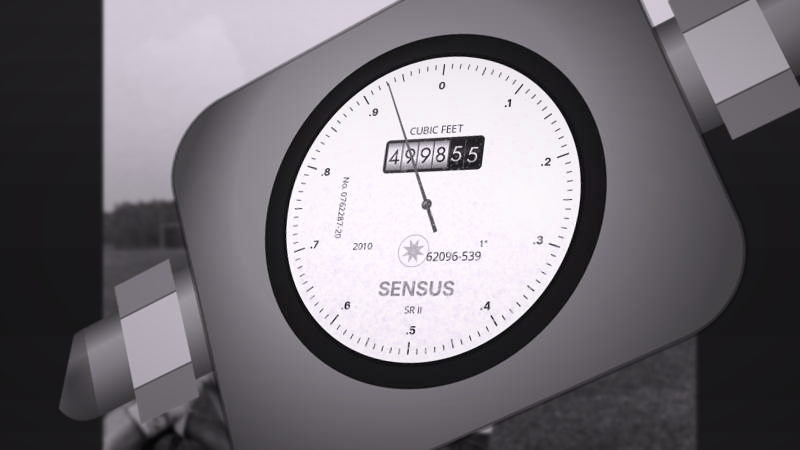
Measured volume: 499854.93 ft³
